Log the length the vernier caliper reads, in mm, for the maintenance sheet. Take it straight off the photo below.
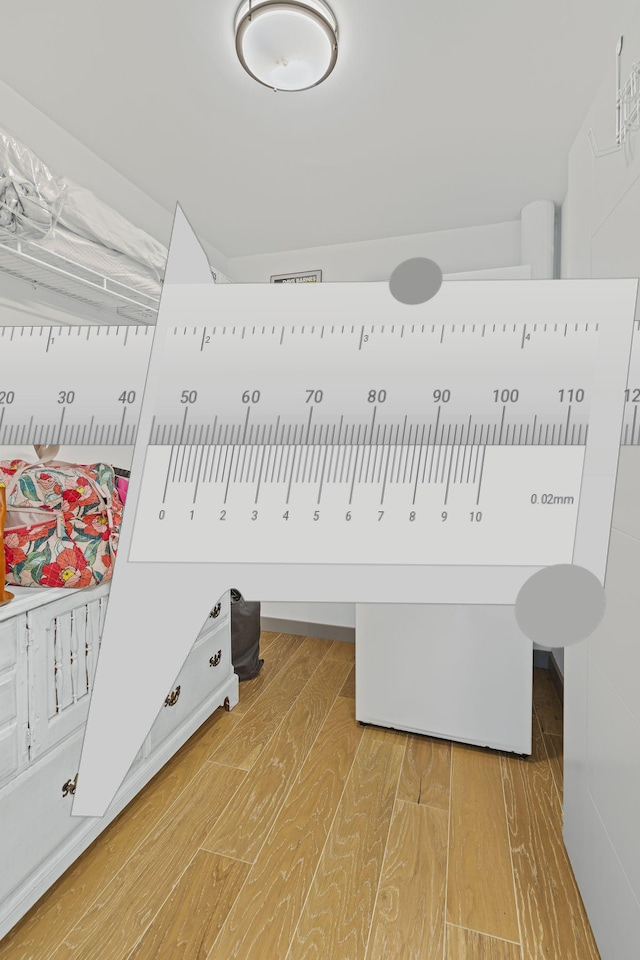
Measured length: 48.8 mm
